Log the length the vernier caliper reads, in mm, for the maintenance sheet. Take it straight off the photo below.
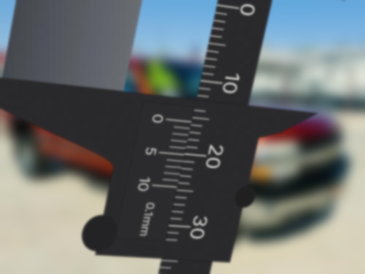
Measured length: 15.6 mm
